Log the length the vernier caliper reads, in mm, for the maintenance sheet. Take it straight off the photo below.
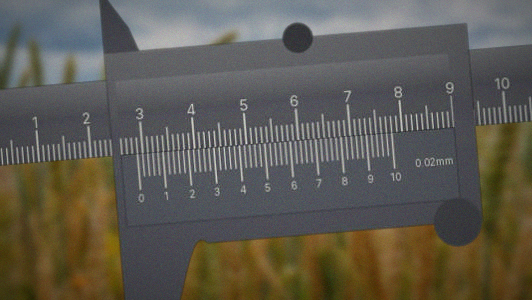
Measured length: 29.0 mm
